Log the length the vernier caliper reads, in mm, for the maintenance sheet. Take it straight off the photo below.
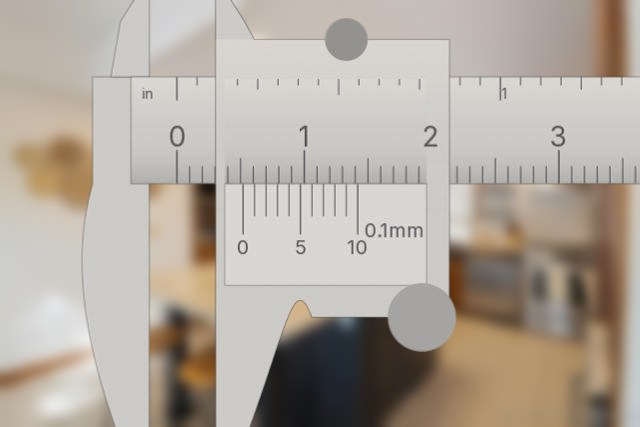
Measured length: 5.2 mm
